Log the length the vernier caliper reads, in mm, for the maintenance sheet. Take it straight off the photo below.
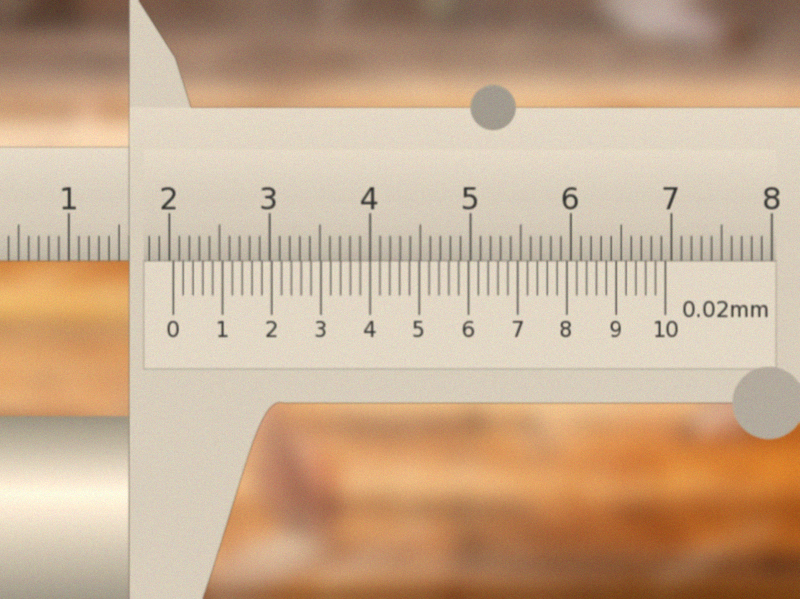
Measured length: 20.4 mm
